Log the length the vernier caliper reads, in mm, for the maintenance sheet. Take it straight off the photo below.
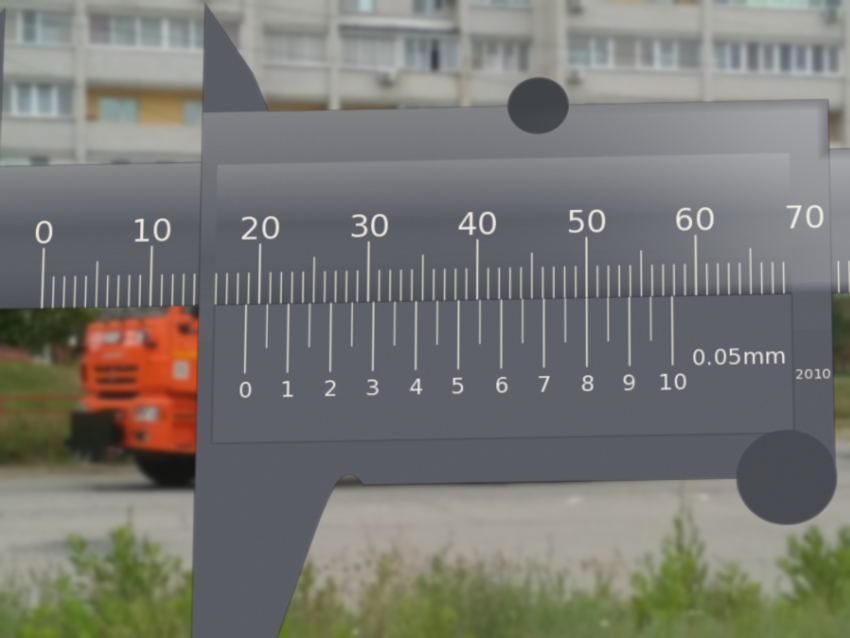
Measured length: 18.8 mm
